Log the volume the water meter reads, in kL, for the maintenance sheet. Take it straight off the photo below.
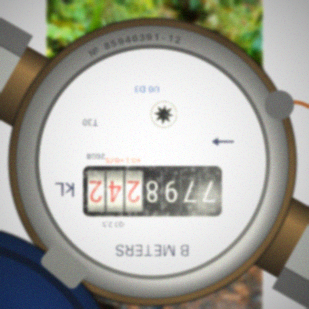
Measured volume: 7798.242 kL
